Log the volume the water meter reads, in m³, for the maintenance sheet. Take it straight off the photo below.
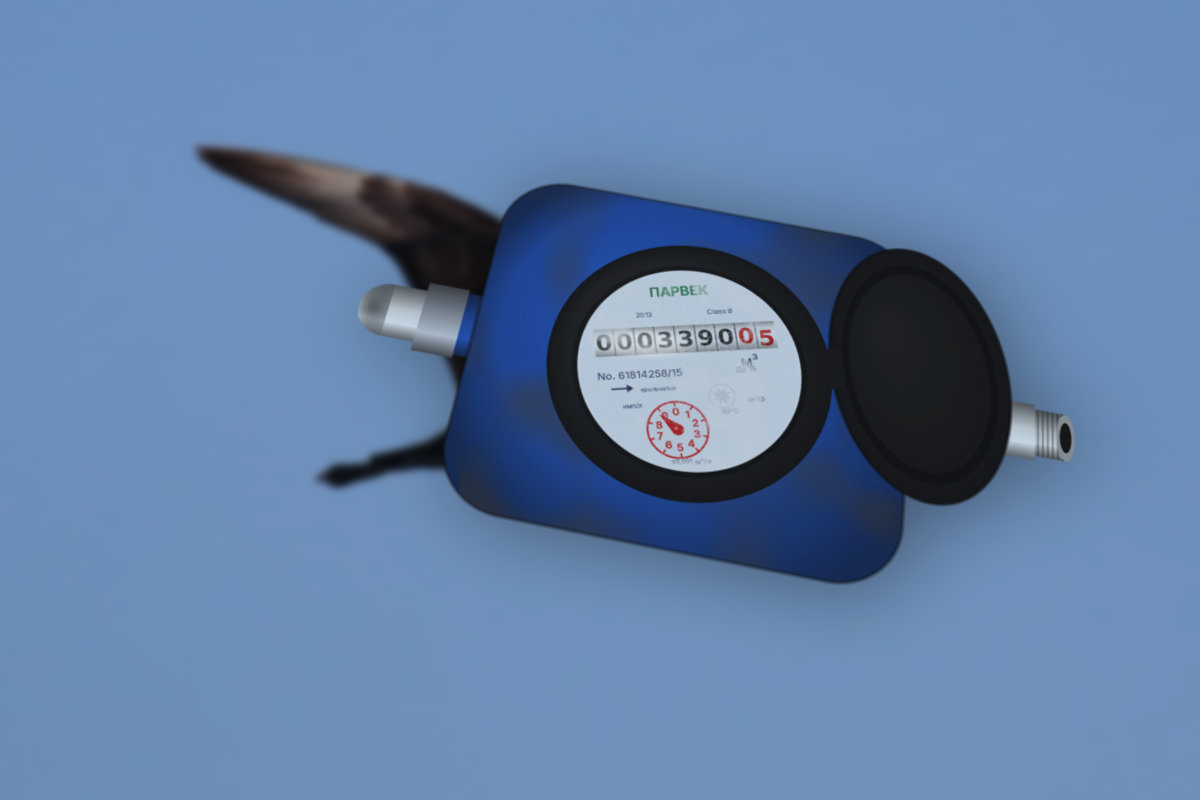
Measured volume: 3390.048 m³
